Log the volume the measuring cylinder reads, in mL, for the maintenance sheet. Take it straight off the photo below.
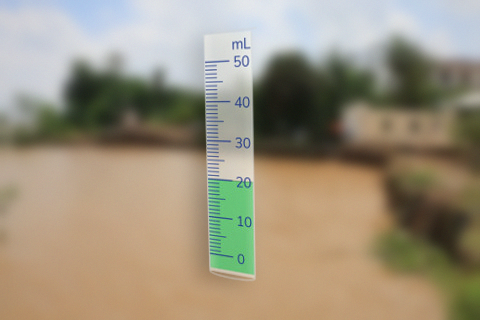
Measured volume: 20 mL
